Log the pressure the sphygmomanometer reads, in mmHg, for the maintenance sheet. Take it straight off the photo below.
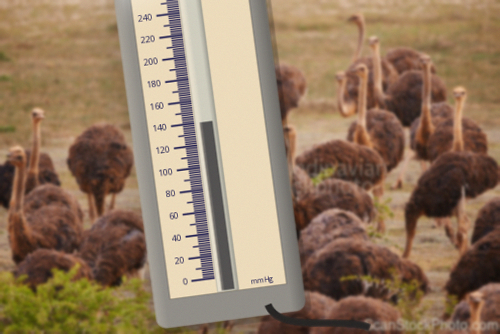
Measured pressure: 140 mmHg
